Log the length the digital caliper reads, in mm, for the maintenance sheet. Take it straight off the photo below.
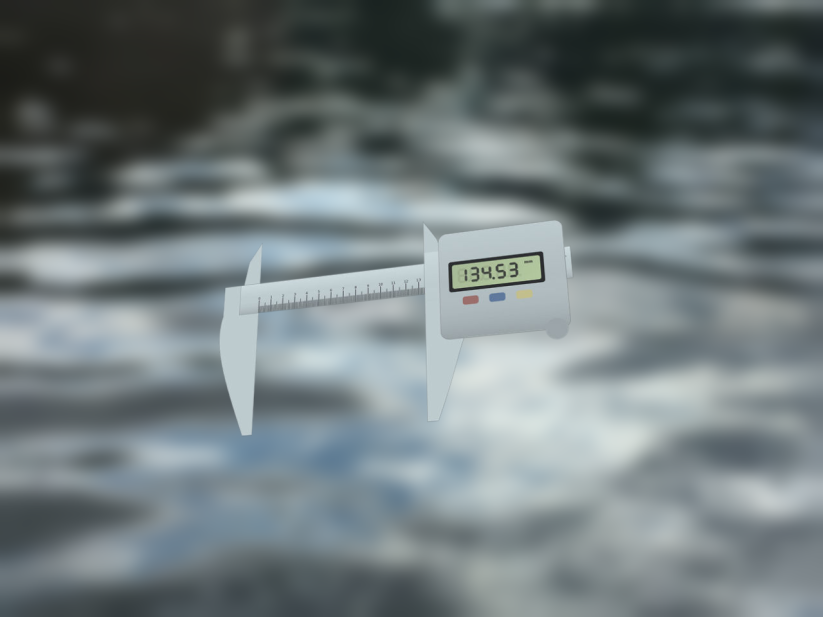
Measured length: 134.53 mm
